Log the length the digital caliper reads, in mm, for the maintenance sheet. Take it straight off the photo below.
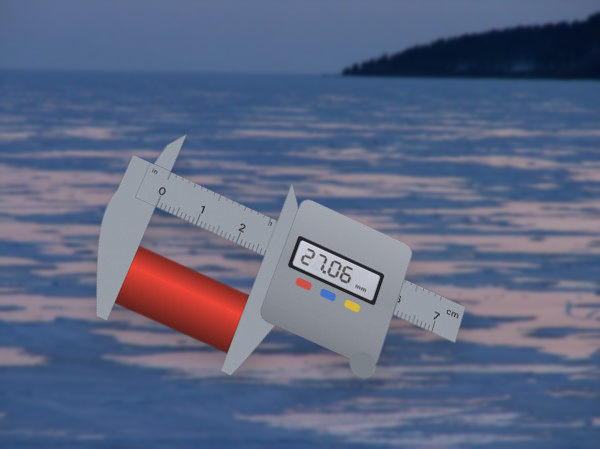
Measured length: 27.06 mm
